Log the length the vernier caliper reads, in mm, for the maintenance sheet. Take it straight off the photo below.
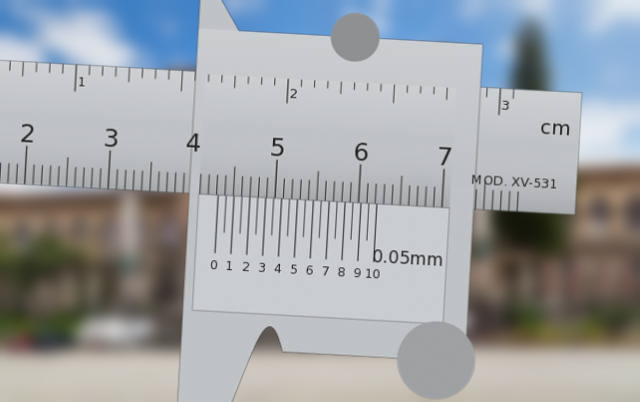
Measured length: 43.2 mm
